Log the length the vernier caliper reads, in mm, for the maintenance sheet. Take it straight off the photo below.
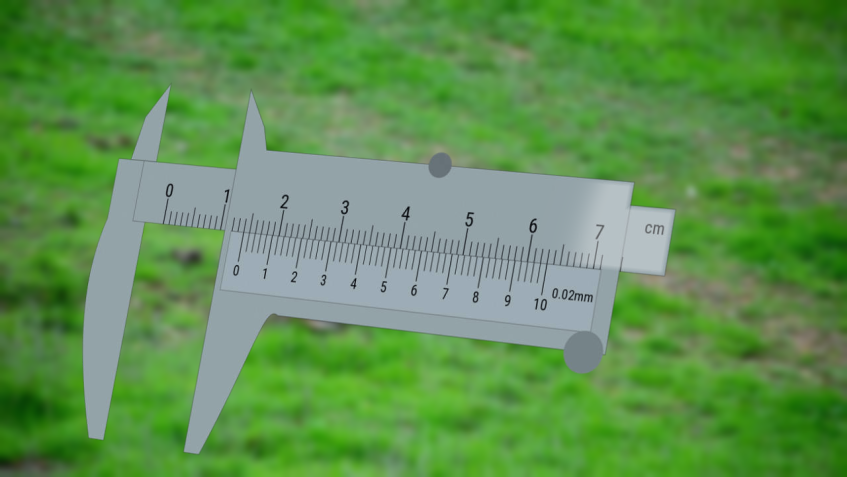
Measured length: 14.0 mm
